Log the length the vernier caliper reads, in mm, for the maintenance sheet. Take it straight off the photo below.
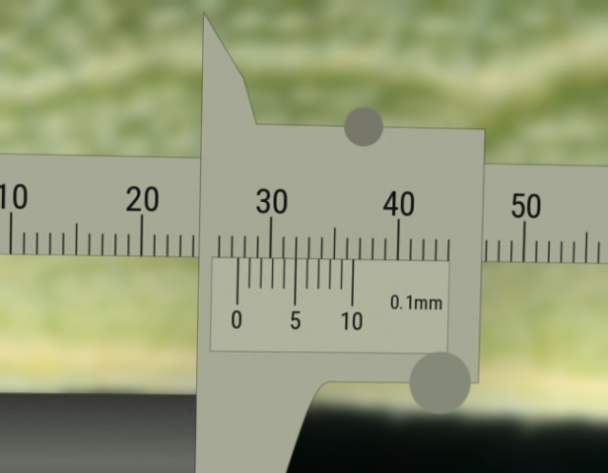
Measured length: 27.5 mm
